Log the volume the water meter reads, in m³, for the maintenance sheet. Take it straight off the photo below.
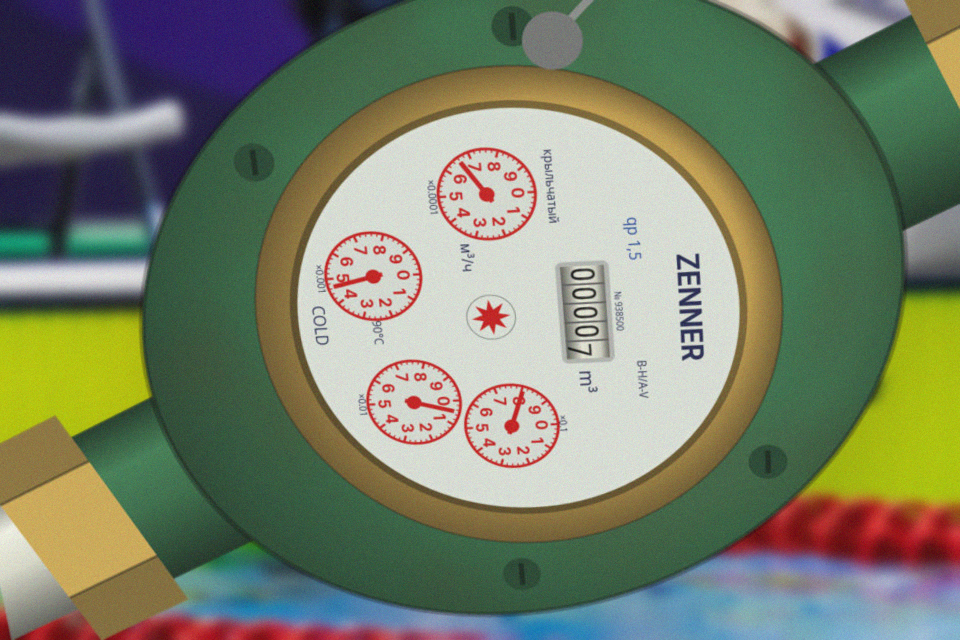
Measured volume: 6.8046 m³
